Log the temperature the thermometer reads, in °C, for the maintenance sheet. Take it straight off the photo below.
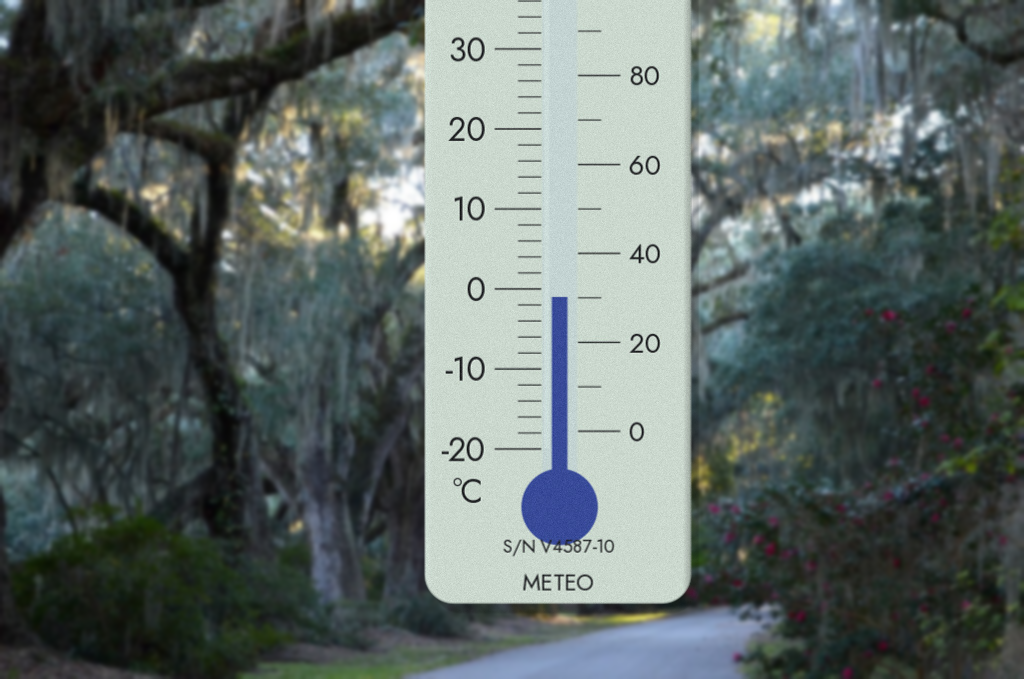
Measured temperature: -1 °C
